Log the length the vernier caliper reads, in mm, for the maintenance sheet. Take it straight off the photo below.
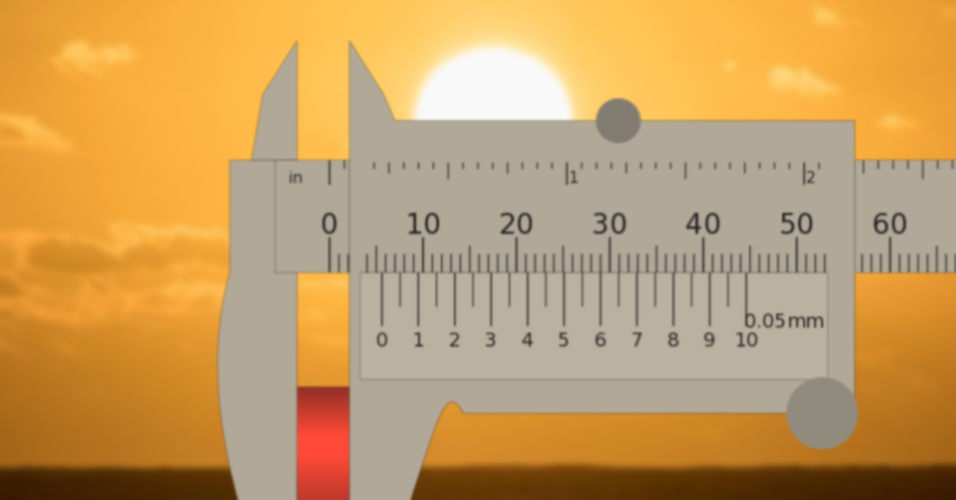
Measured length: 5.6 mm
